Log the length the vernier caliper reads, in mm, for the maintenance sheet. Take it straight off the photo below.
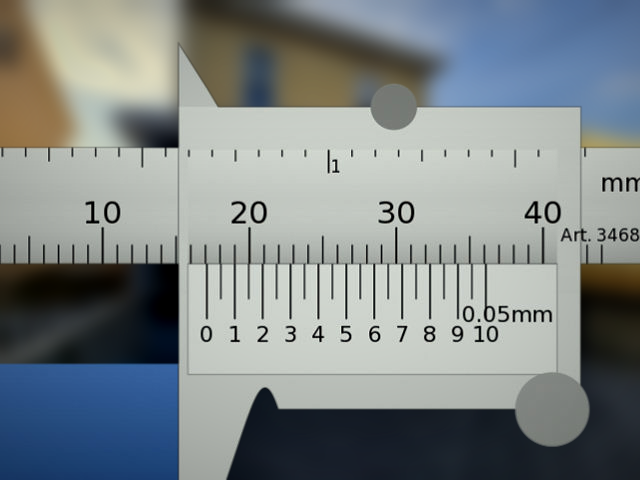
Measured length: 17.1 mm
